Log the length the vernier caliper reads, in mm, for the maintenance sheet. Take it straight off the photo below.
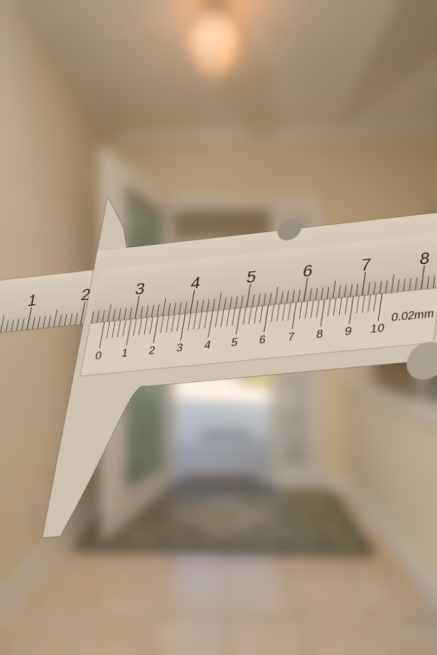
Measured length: 24.4 mm
